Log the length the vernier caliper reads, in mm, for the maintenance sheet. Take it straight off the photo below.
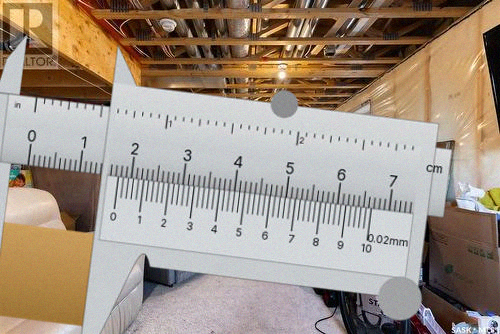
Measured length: 17.5 mm
